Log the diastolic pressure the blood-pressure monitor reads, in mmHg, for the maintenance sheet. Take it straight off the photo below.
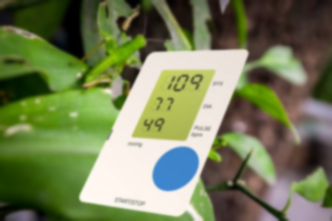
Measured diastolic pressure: 77 mmHg
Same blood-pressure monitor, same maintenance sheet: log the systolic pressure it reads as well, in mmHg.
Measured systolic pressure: 109 mmHg
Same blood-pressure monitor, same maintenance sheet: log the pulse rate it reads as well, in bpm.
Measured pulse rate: 49 bpm
